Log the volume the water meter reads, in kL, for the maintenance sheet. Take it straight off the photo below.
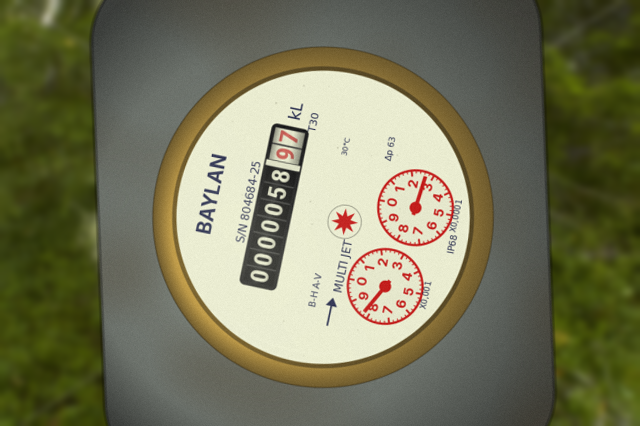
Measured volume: 58.9782 kL
